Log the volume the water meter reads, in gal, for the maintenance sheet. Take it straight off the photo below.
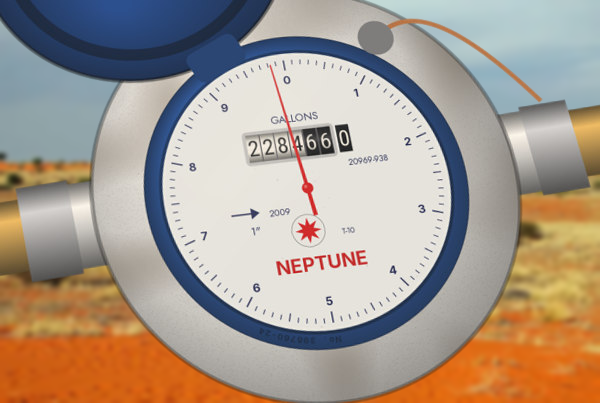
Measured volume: 2284659.8 gal
